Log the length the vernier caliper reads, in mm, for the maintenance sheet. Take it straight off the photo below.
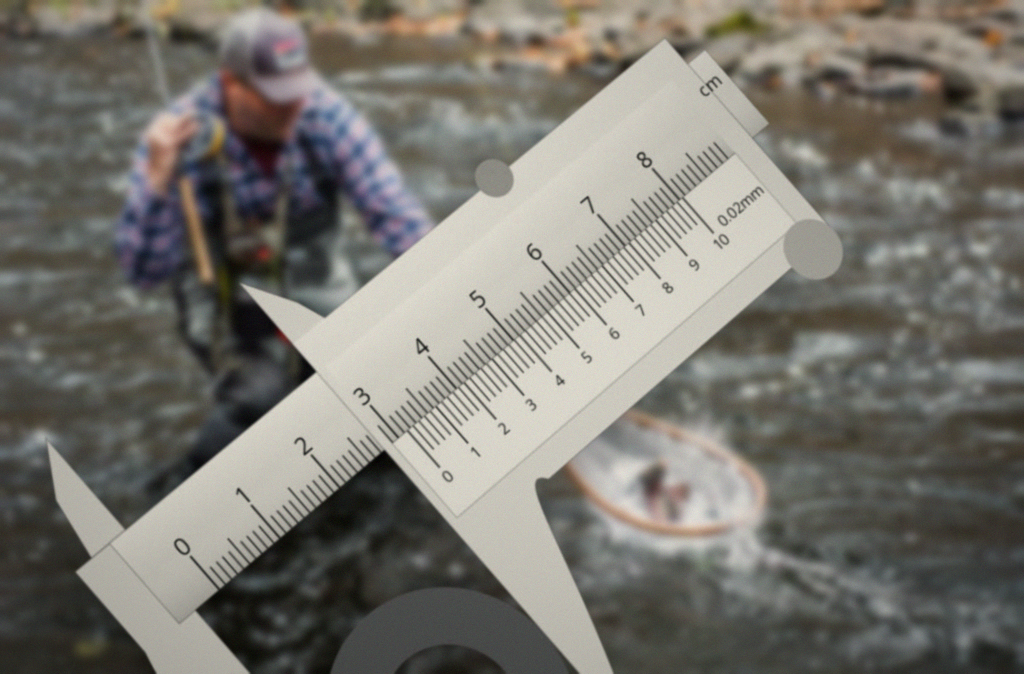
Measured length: 31.5 mm
